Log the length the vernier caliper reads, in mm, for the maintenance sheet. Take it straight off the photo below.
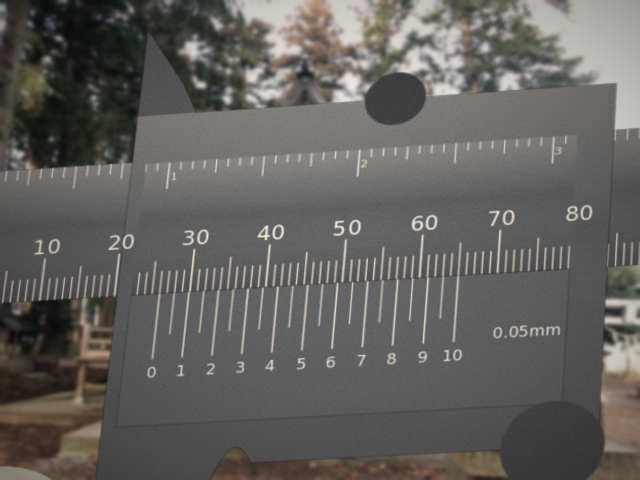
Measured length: 26.0 mm
